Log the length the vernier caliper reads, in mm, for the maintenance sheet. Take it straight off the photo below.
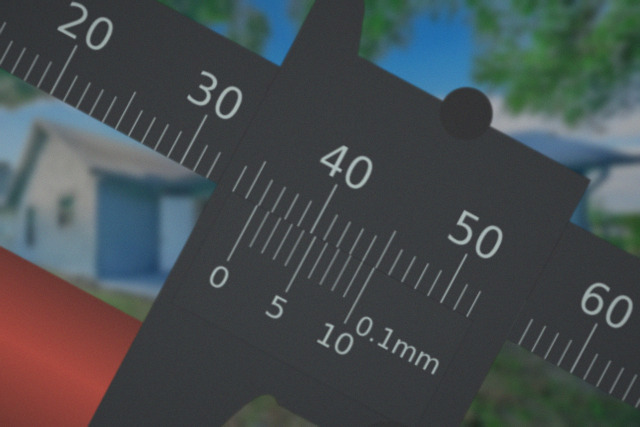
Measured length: 35.9 mm
